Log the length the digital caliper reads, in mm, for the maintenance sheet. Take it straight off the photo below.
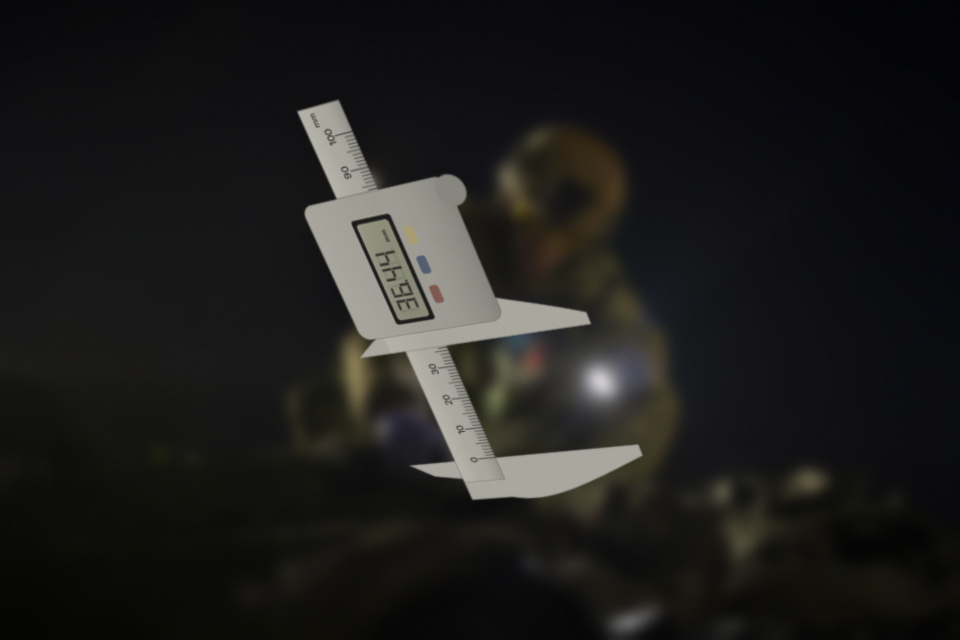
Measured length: 36.44 mm
